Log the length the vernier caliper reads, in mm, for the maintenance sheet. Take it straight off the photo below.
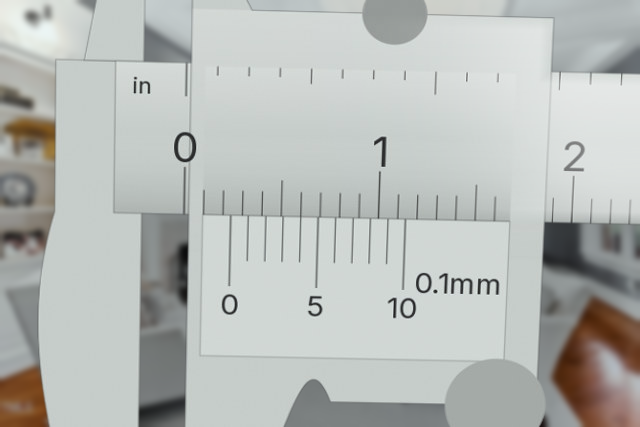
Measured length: 2.4 mm
